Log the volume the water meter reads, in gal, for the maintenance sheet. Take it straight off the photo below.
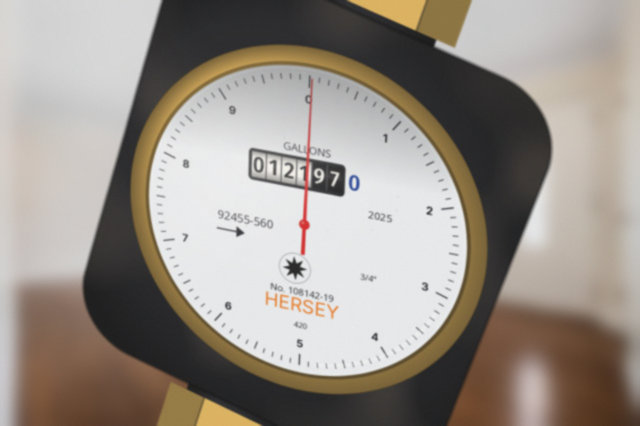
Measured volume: 121970.0 gal
